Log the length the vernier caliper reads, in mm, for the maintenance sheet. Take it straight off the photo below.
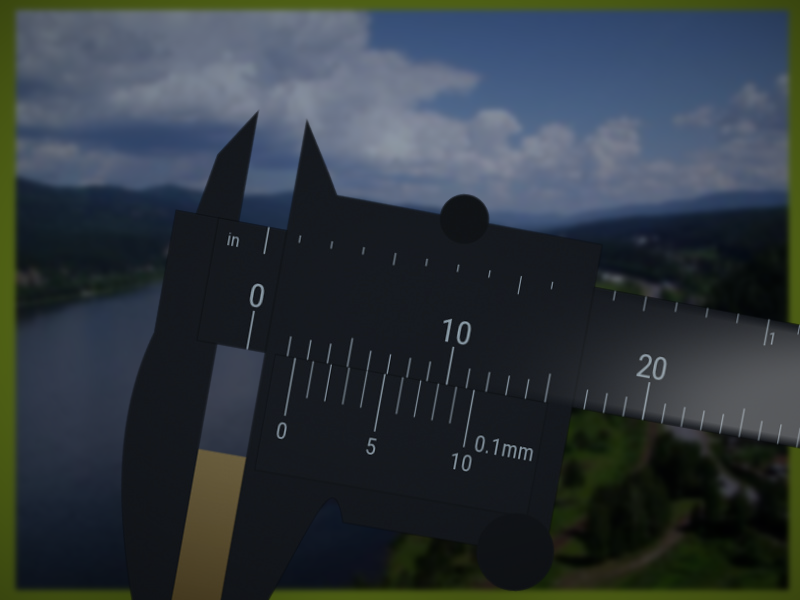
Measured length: 2.4 mm
